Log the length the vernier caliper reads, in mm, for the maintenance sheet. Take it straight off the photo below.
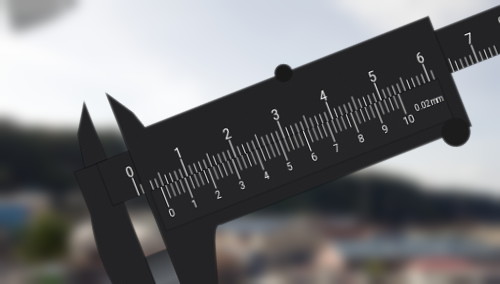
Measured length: 4.5 mm
